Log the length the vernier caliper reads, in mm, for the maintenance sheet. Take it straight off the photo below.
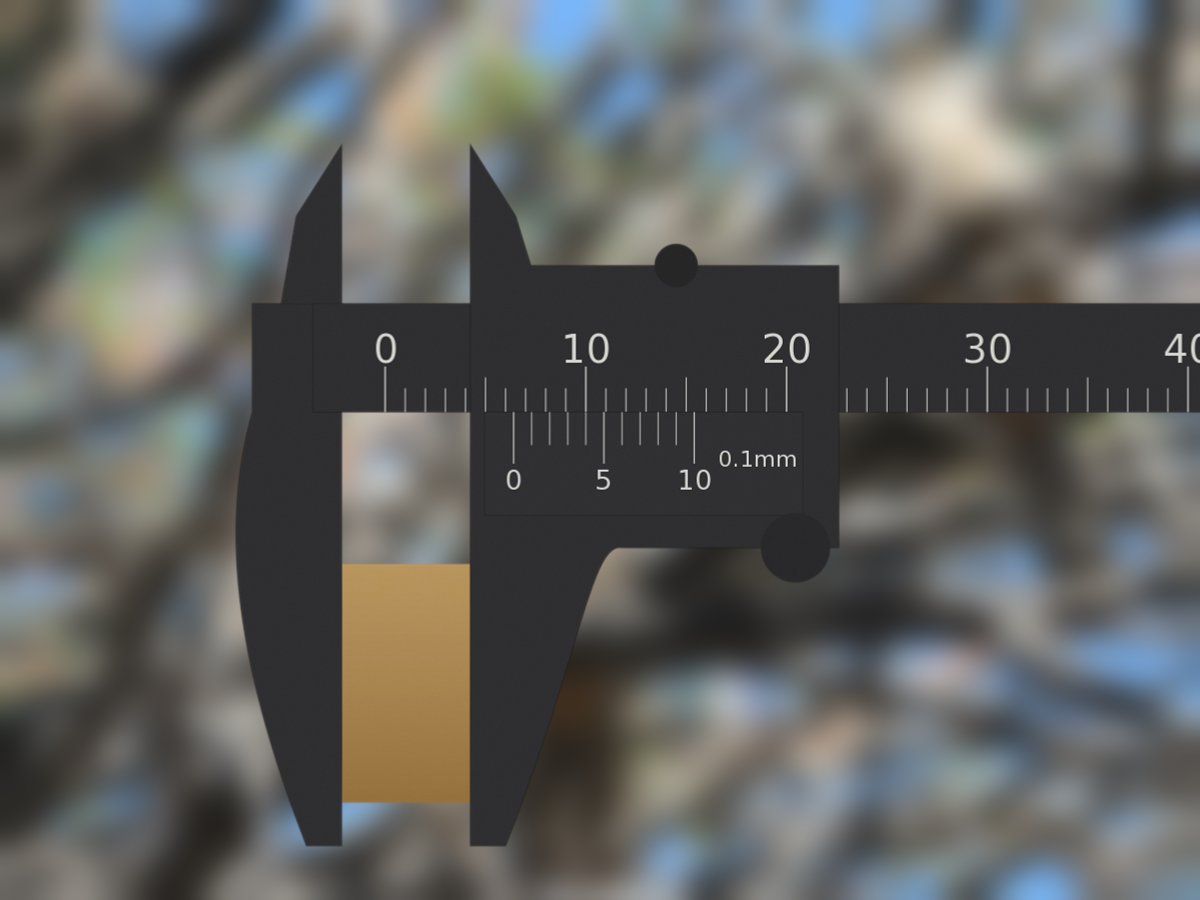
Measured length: 6.4 mm
